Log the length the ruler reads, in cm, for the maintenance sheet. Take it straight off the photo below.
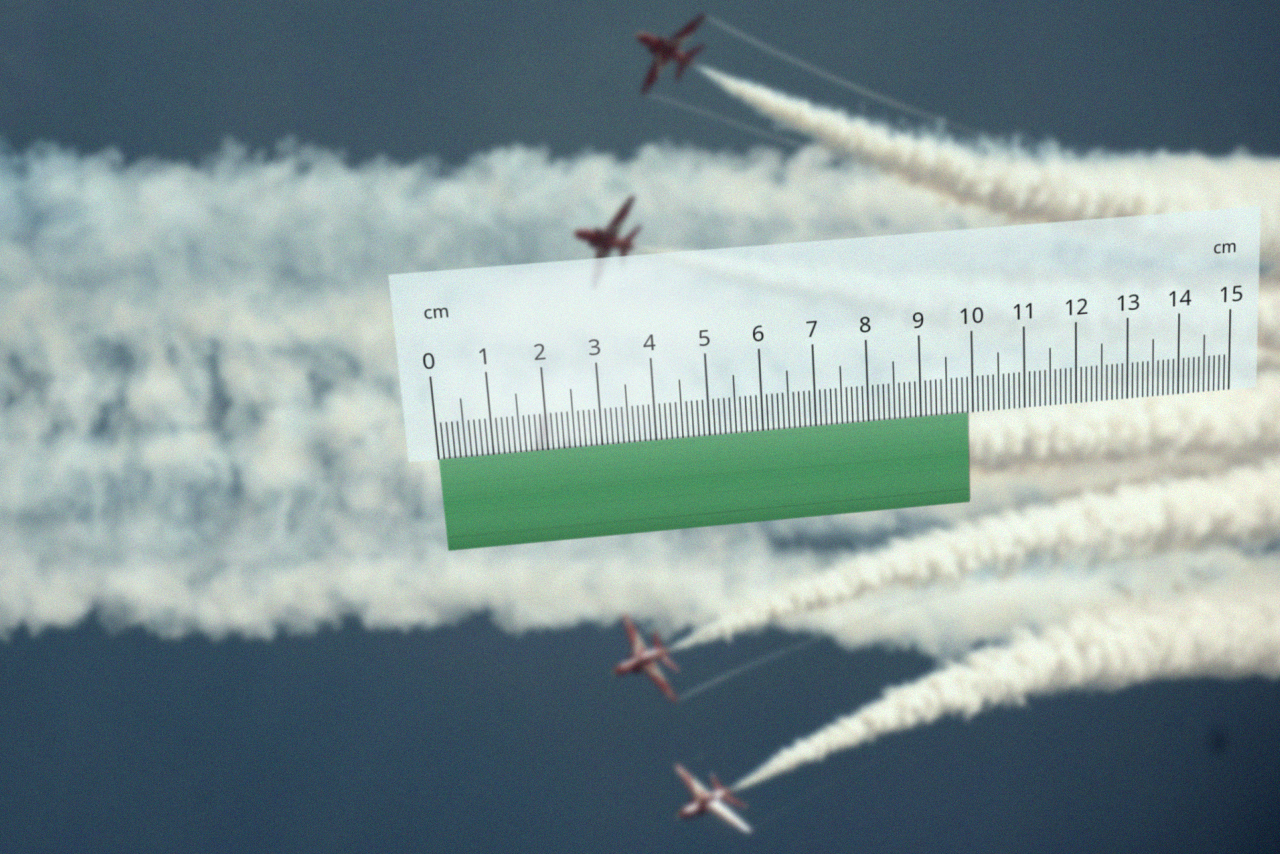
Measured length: 9.9 cm
